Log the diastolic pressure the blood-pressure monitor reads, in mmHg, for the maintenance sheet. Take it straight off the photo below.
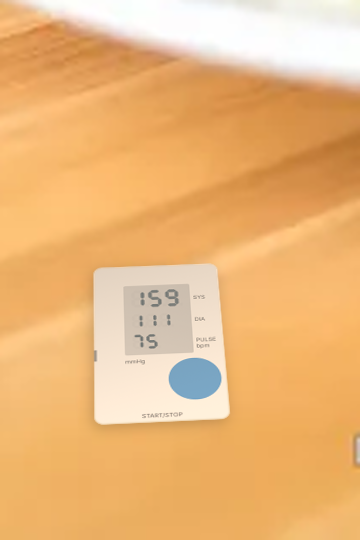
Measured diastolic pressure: 111 mmHg
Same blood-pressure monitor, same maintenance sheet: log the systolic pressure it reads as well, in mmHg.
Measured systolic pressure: 159 mmHg
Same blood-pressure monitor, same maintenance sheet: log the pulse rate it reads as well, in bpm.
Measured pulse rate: 75 bpm
